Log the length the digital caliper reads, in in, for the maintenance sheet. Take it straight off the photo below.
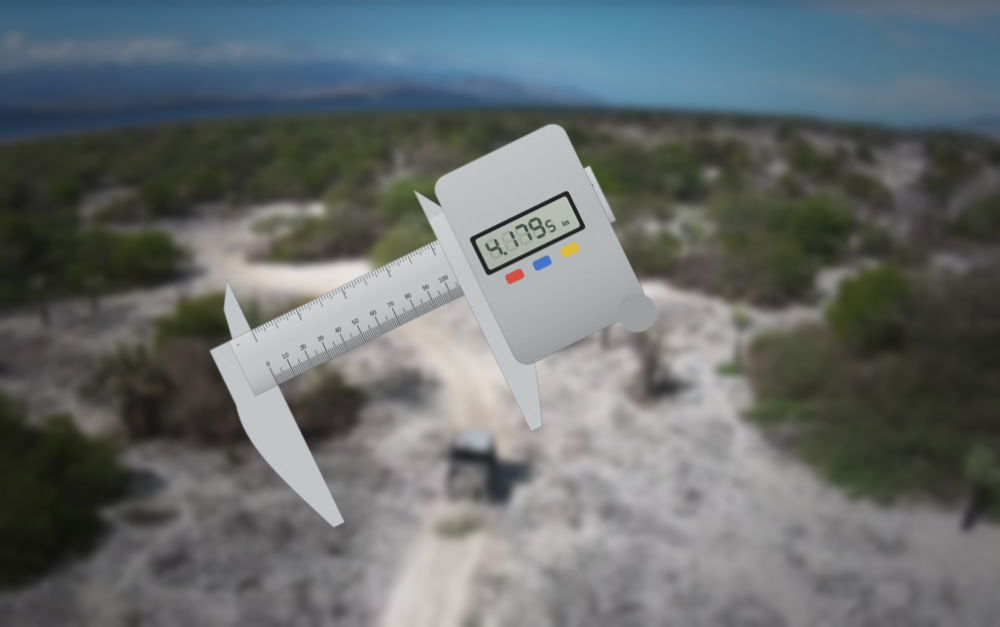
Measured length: 4.1795 in
